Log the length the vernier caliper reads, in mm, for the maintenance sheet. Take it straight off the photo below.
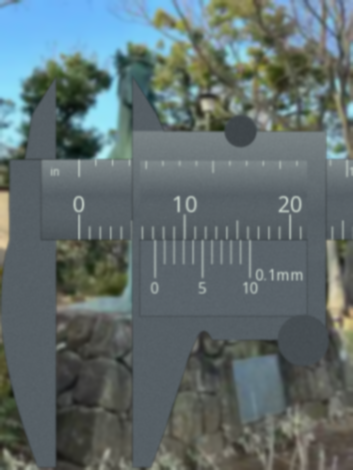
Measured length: 7.2 mm
